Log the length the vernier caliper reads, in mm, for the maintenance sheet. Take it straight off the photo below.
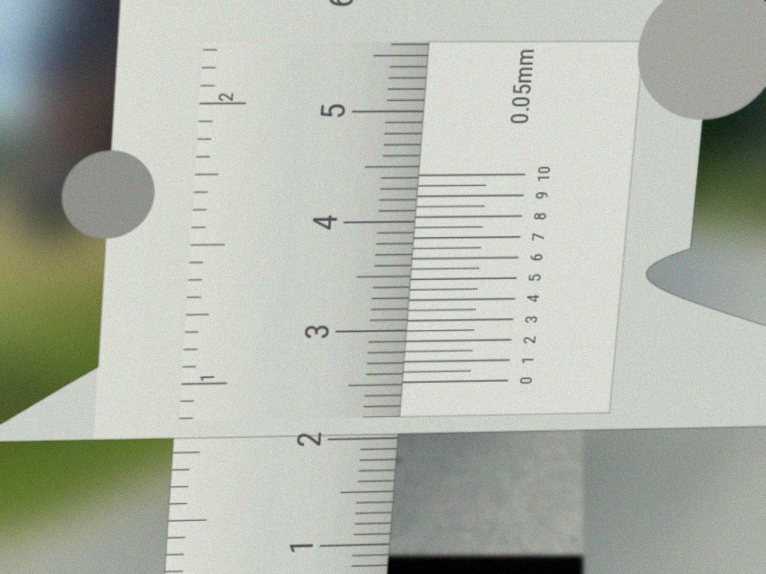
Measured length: 25.2 mm
